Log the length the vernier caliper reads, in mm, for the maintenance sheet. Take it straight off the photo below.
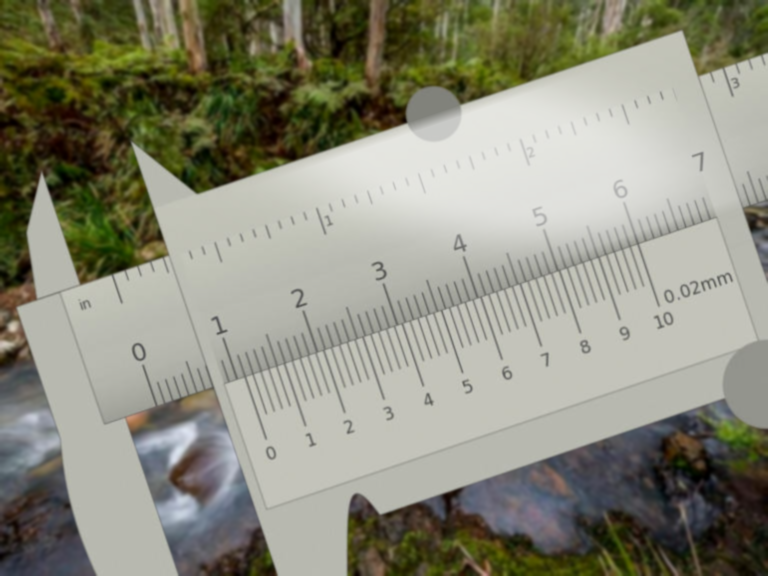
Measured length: 11.0 mm
